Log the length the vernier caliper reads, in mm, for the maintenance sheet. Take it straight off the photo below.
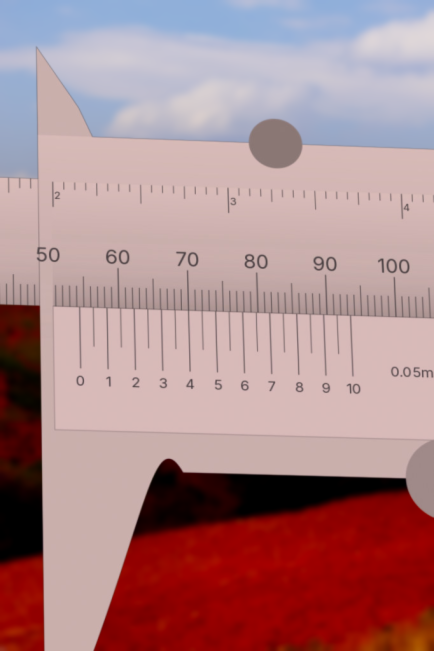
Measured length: 54.4 mm
